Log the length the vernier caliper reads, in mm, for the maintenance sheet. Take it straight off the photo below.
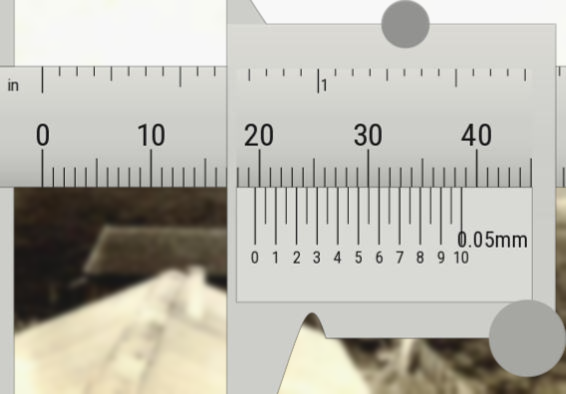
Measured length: 19.6 mm
